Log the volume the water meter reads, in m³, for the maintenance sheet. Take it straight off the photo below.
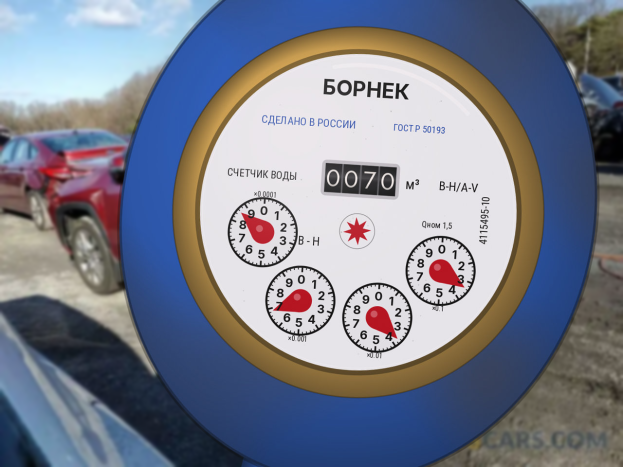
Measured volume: 70.3368 m³
